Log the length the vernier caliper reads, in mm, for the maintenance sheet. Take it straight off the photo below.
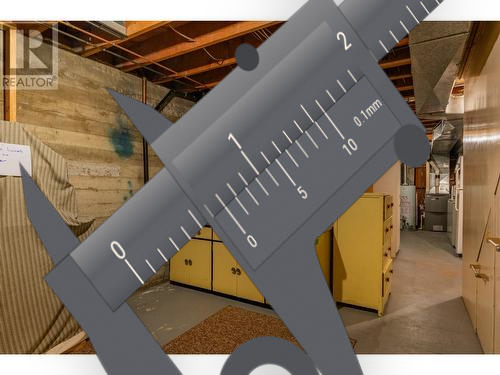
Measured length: 7.0 mm
